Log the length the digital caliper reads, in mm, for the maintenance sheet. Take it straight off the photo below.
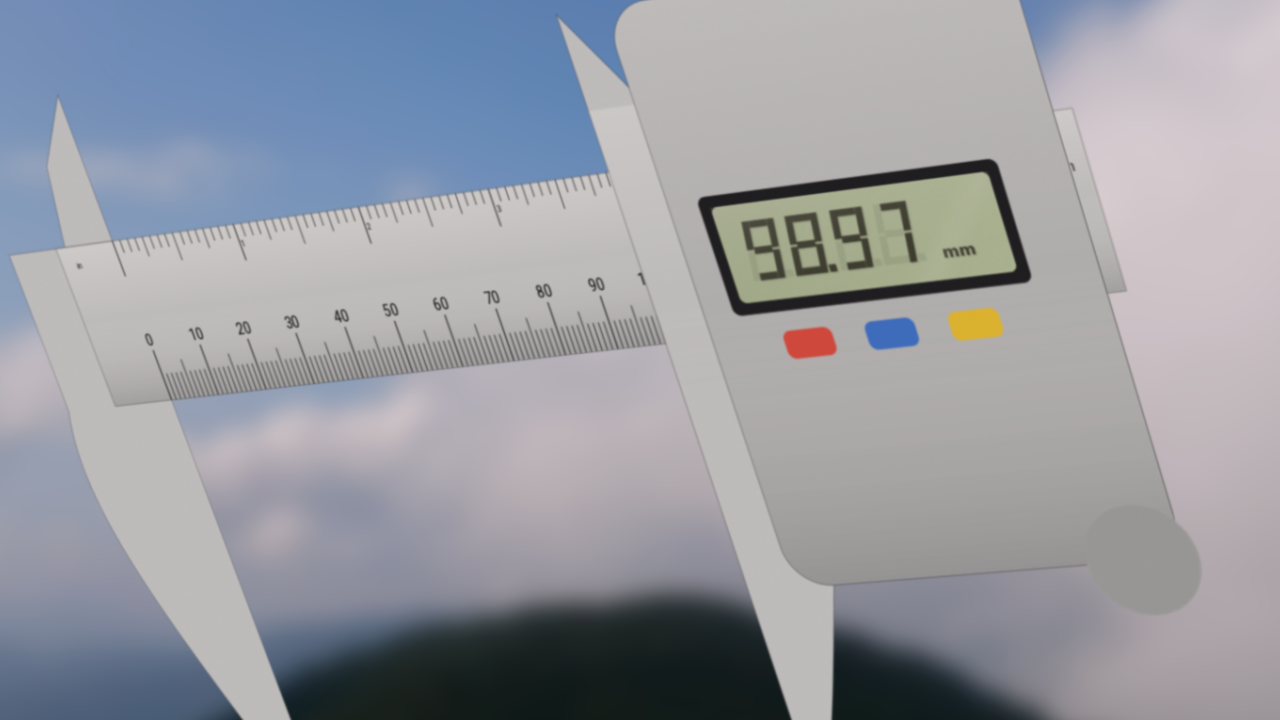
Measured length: 98.97 mm
